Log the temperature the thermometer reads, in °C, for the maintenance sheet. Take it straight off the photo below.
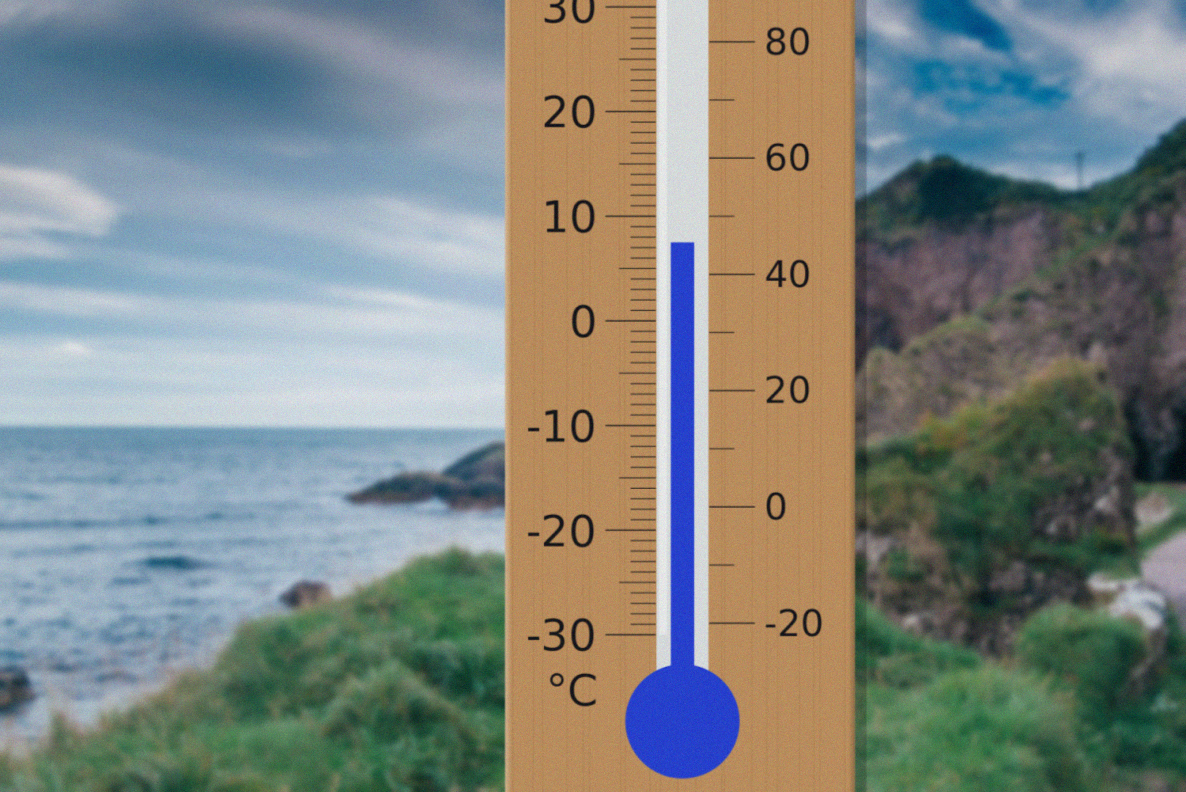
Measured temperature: 7.5 °C
